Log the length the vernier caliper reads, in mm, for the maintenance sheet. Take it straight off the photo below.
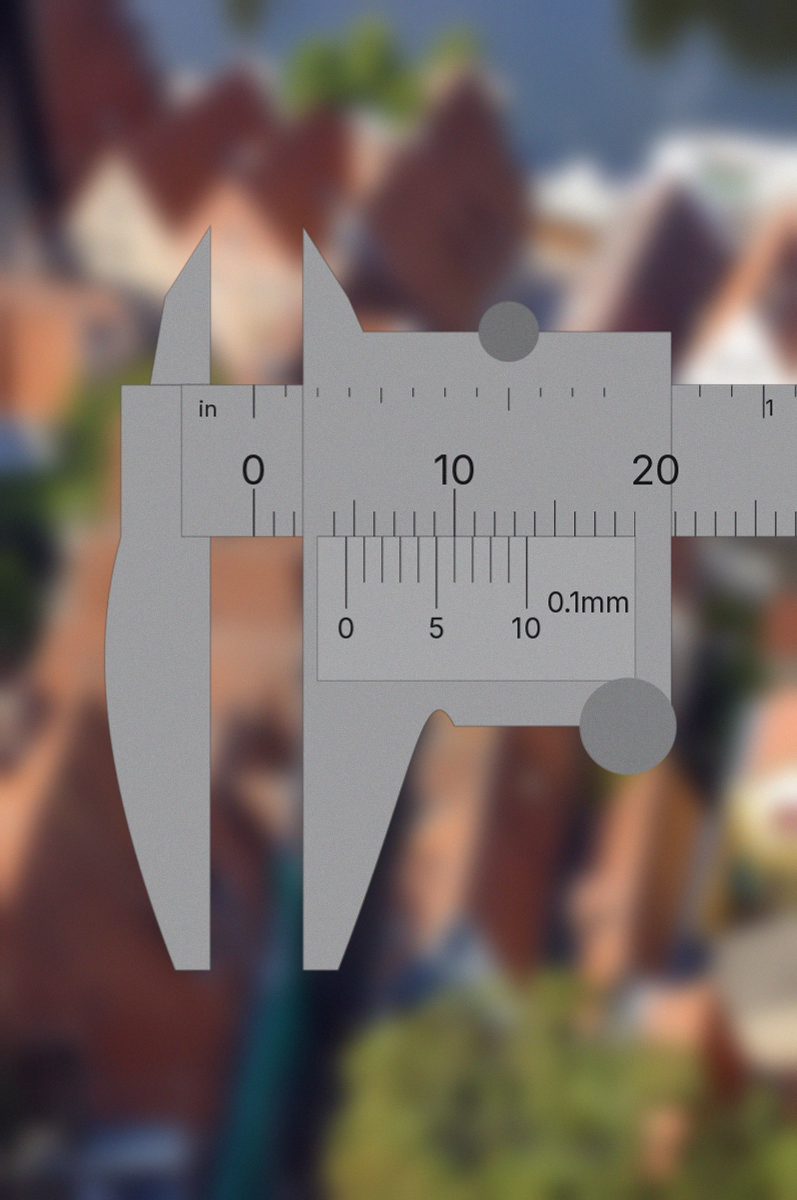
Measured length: 4.6 mm
